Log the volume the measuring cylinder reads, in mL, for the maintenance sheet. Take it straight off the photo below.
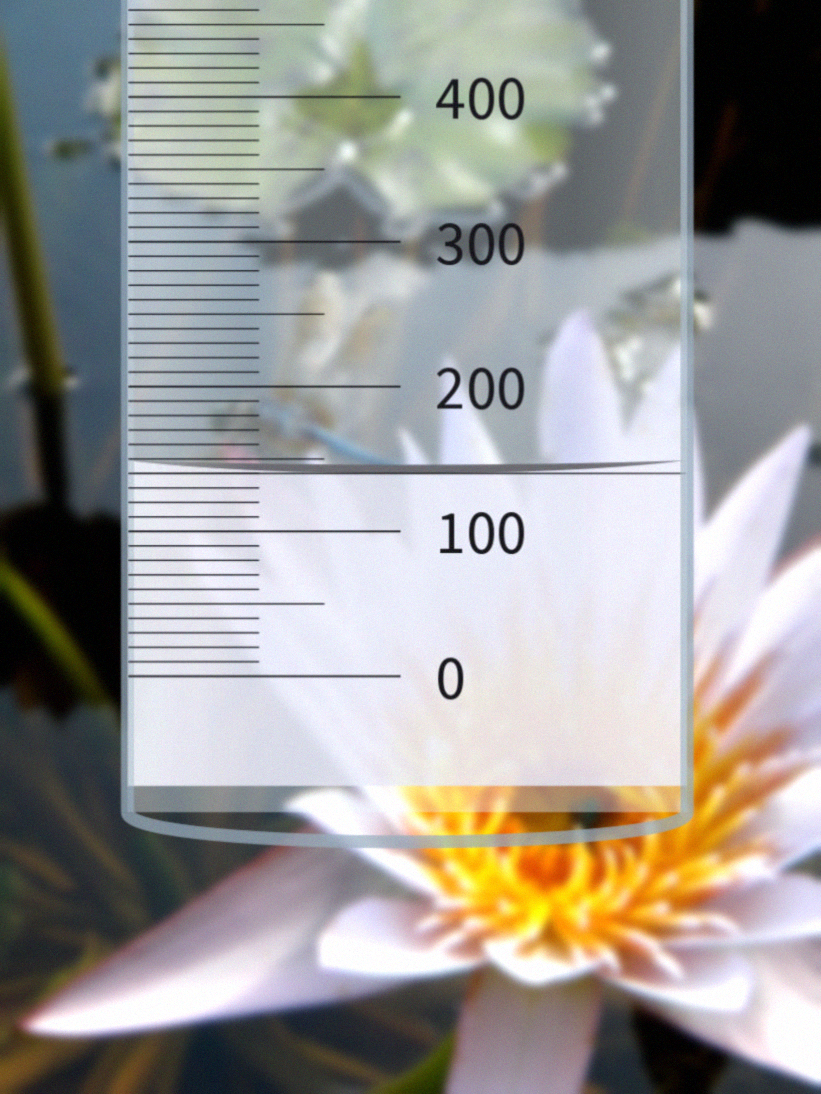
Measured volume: 140 mL
